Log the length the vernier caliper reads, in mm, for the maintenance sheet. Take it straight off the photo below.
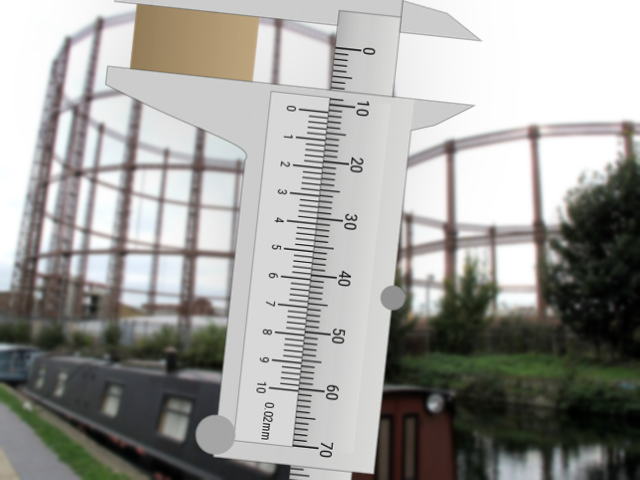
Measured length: 11.4 mm
